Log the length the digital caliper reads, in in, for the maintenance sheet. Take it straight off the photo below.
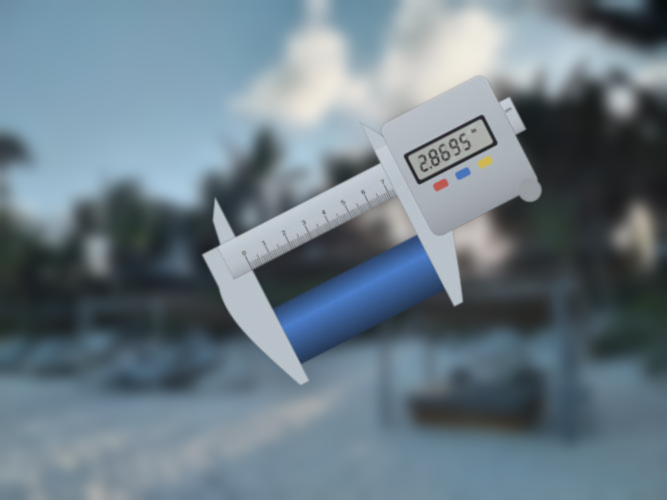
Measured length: 2.8695 in
